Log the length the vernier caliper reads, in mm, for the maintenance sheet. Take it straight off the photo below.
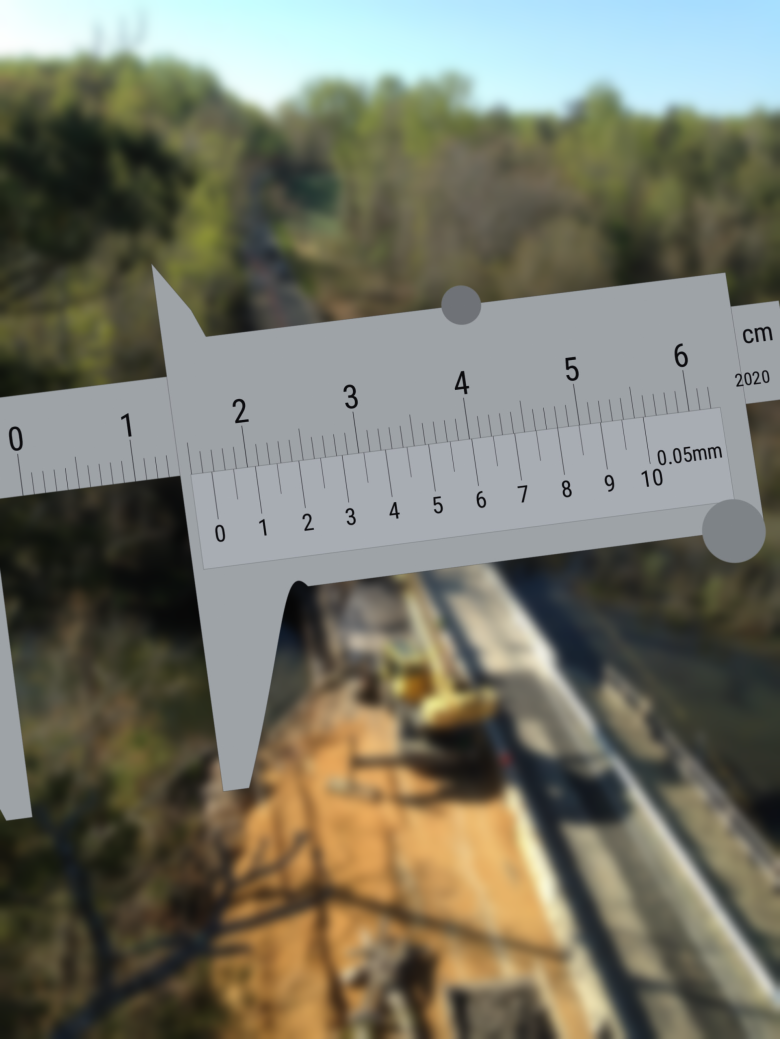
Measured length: 16.8 mm
